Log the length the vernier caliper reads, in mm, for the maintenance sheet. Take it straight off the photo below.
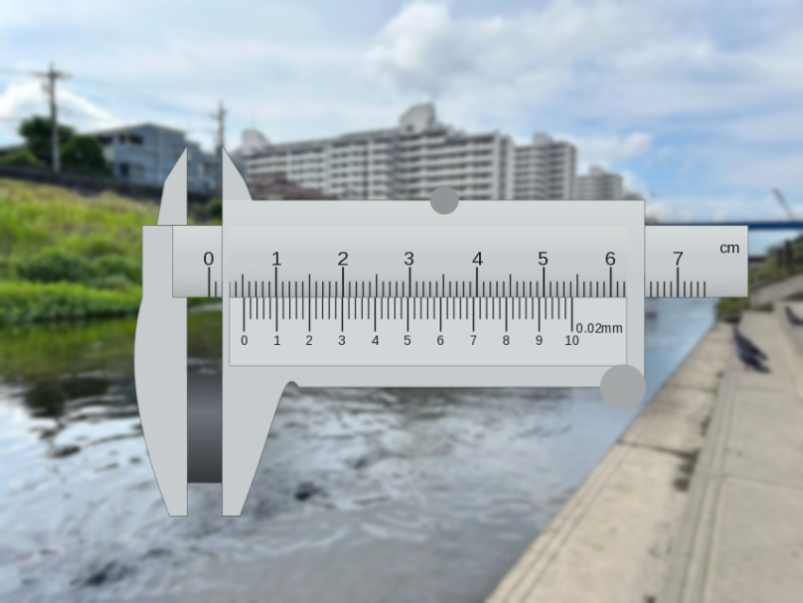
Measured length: 5.2 mm
